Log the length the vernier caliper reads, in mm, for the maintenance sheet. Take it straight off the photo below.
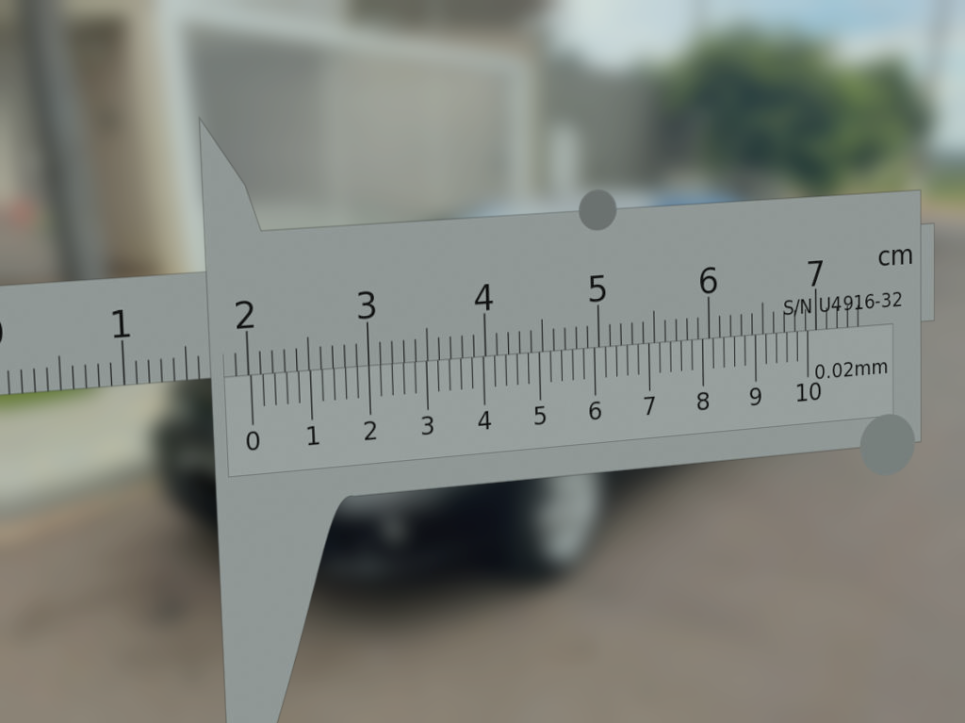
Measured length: 20.2 mm
